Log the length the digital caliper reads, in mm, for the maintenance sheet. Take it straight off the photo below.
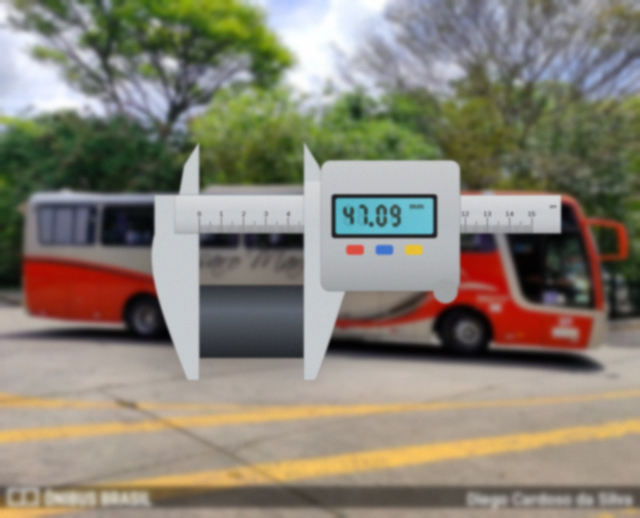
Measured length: 47.09 mm
